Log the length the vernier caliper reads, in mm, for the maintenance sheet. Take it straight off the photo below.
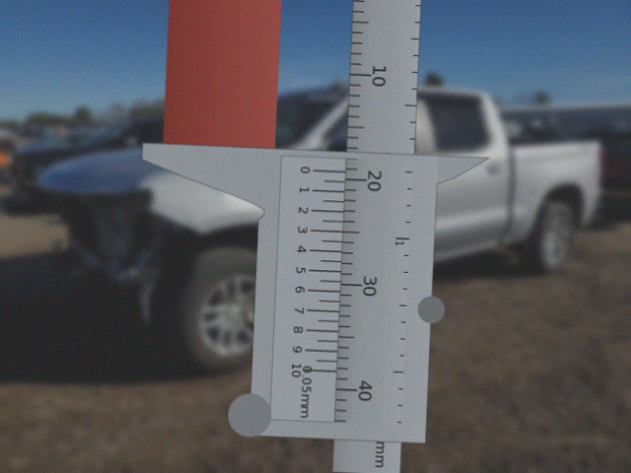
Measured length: 19.3 mm
